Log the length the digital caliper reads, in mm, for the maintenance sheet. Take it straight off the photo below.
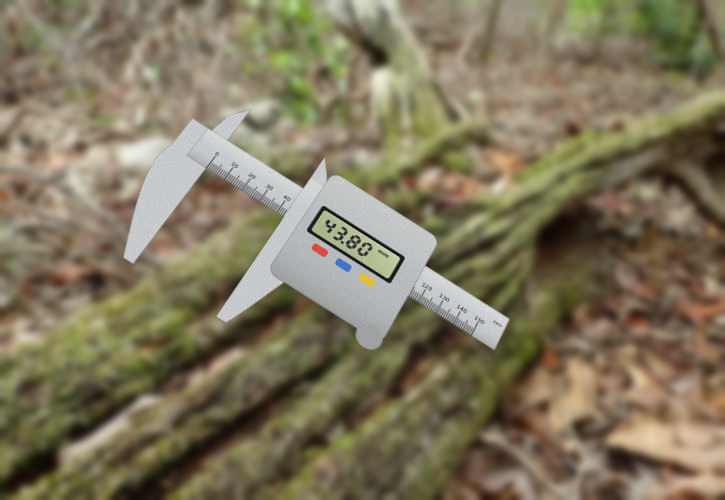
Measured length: 43.80 mm
